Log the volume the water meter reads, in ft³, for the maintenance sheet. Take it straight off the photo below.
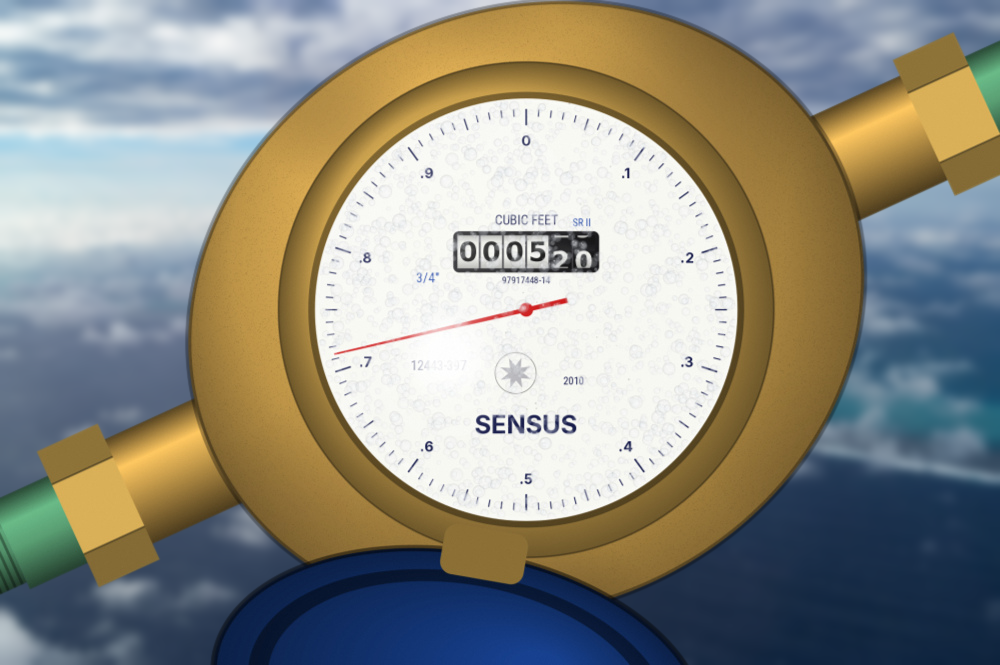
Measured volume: 519.71 ft³
